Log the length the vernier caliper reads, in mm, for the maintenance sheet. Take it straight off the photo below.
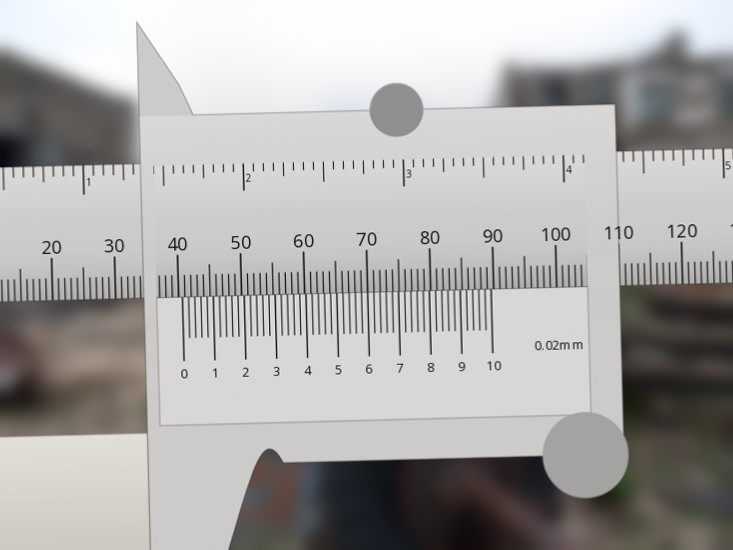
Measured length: 40.6 mm
